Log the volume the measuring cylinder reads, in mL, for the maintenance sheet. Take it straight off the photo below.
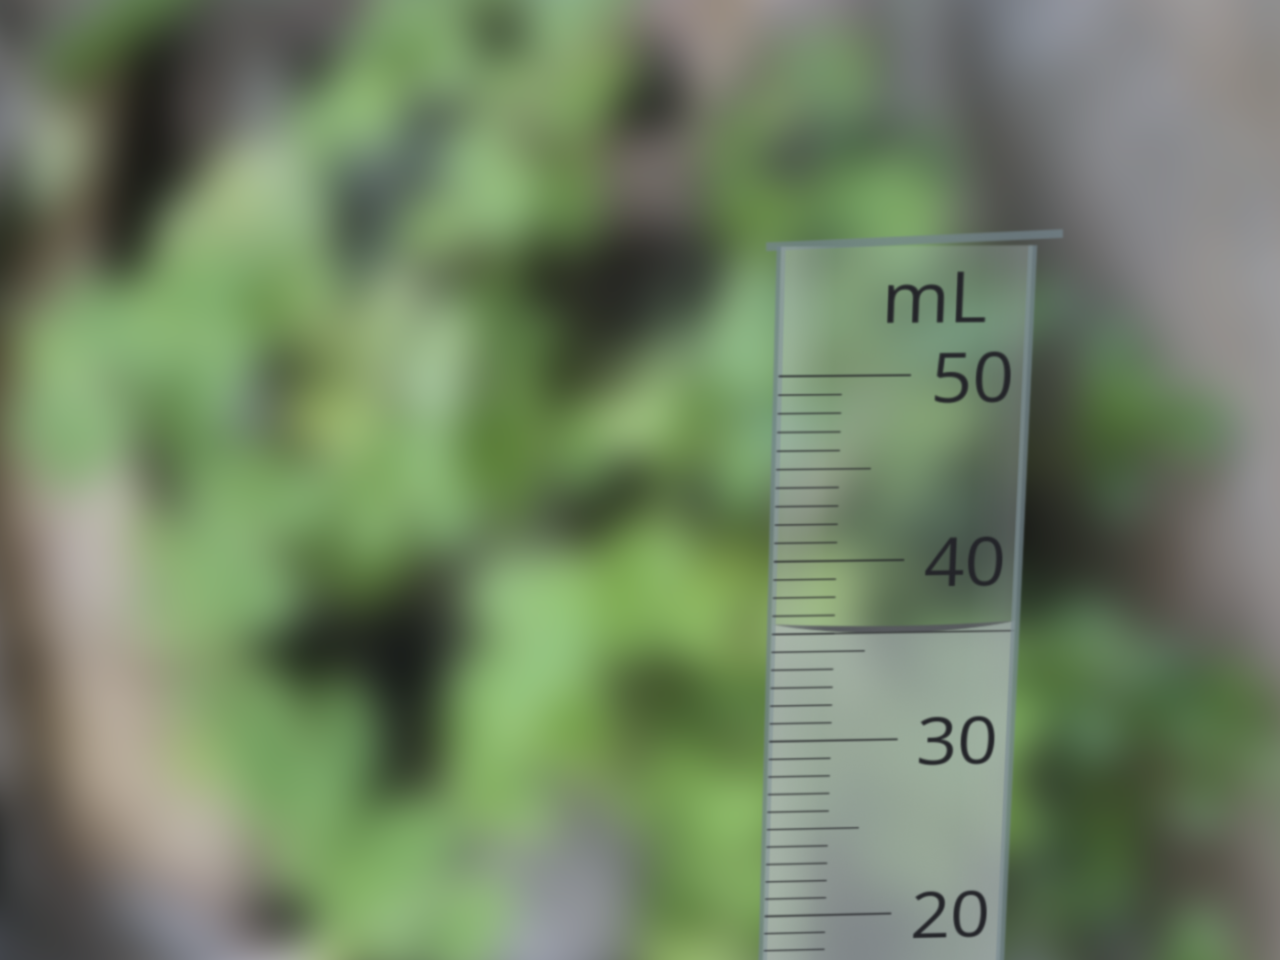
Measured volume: 36 mL
